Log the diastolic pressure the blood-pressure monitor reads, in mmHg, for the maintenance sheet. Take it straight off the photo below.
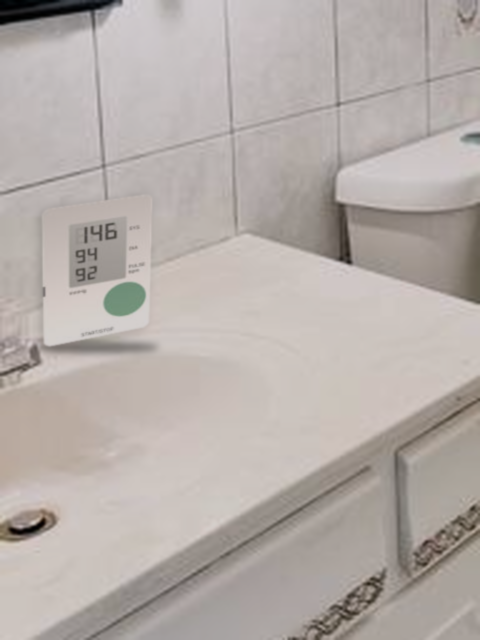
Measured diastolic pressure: 94 mmHg
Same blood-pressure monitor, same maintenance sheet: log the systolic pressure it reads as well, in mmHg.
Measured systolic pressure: 146 mmHg
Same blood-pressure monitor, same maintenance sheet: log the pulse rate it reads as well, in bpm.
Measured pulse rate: 92 bpm
